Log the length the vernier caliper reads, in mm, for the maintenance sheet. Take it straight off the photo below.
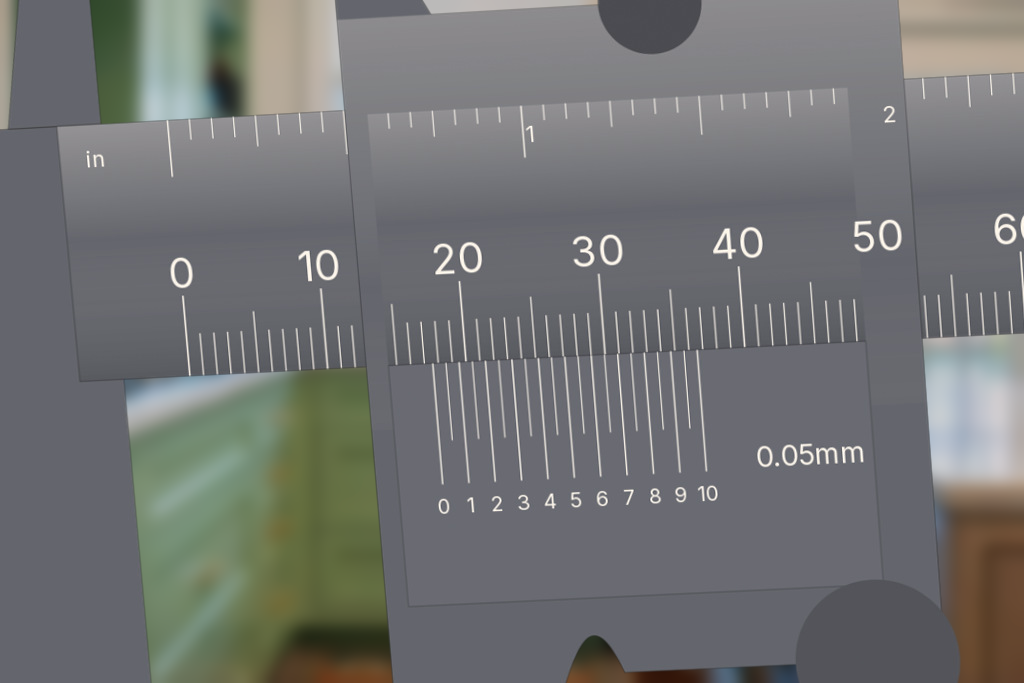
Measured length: 17.6 mm
